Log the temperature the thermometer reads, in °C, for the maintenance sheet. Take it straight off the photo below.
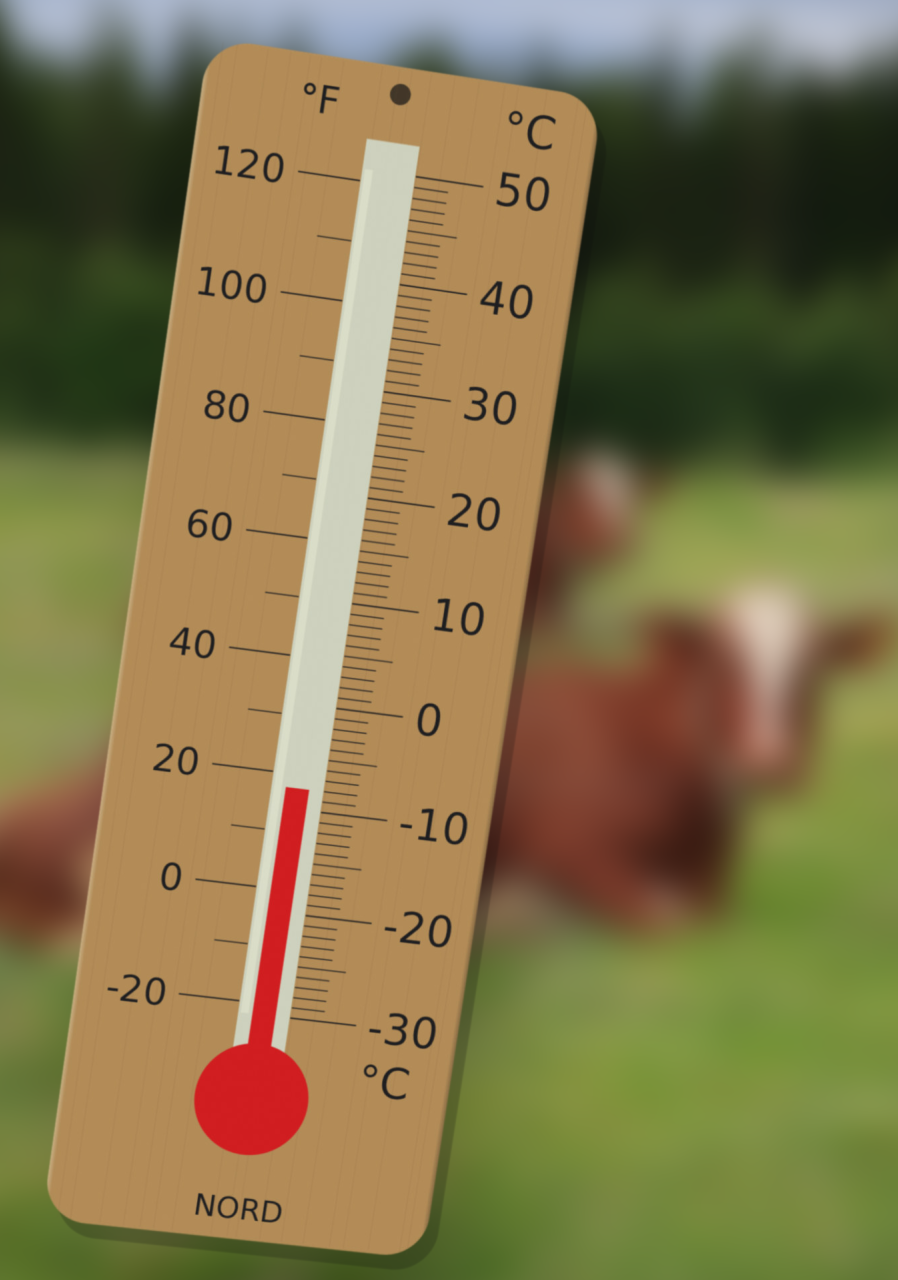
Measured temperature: -8 °C
